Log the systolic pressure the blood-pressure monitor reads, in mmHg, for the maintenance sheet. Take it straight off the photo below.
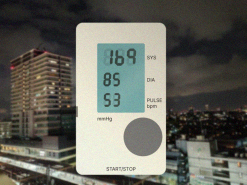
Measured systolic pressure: 169 mmHg
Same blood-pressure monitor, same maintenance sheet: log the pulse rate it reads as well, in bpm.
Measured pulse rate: 53 bpm
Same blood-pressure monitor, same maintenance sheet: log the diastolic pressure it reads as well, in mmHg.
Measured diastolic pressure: 85 mmHg
